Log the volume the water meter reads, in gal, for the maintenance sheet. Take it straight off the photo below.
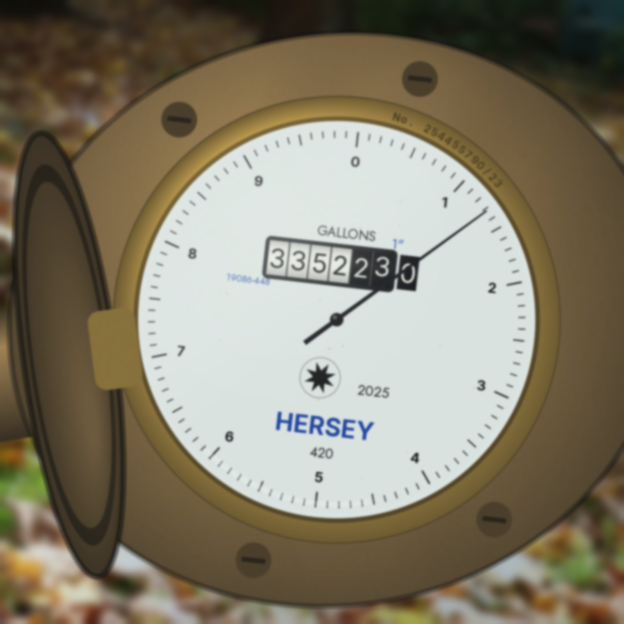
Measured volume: 3352231.3 gal
